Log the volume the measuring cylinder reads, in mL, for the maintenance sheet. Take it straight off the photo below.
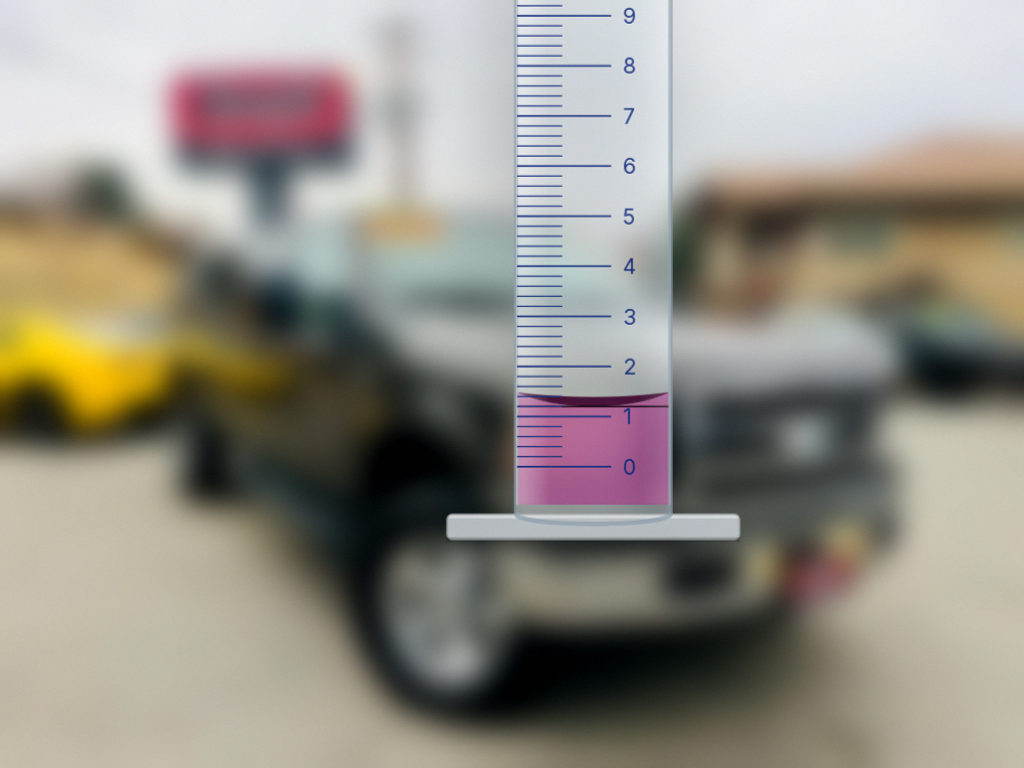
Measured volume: 1.2 mL
